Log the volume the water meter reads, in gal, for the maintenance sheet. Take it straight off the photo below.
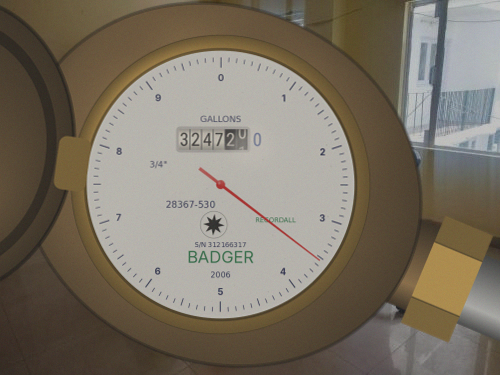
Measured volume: 3247203.5 gal
